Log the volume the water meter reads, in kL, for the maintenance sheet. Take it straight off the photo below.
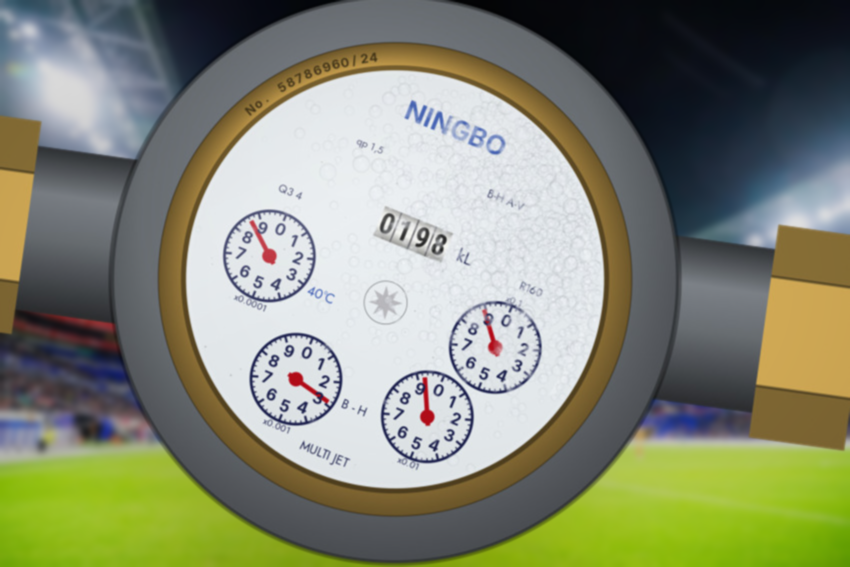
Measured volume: 198.8928 kL
